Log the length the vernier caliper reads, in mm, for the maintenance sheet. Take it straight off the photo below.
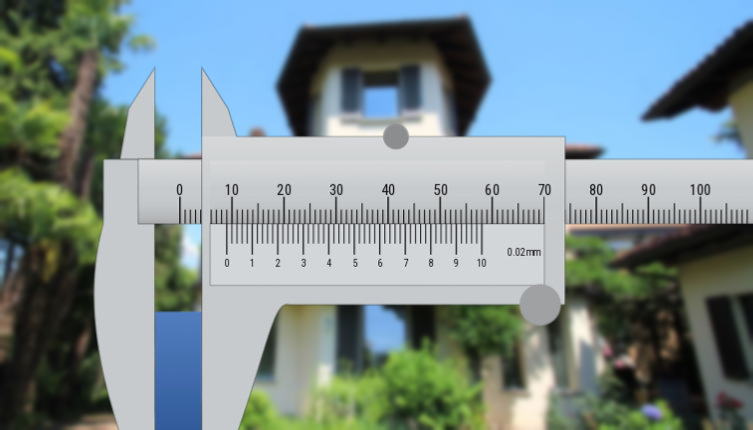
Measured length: 9.0 mm
